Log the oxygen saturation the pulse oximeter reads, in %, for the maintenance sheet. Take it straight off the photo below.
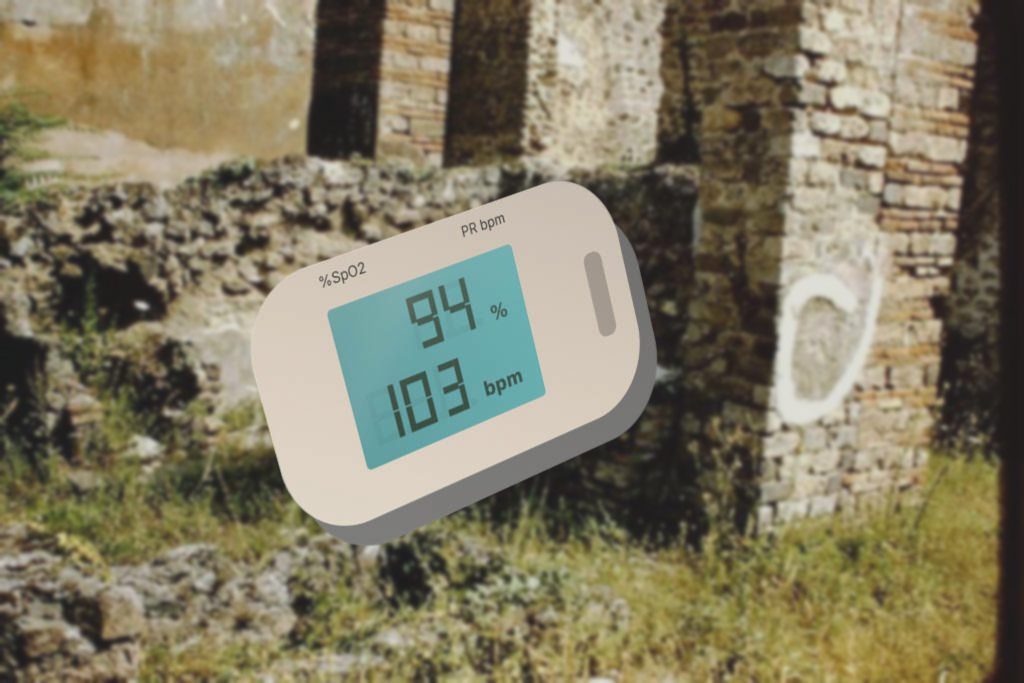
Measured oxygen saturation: 94 %
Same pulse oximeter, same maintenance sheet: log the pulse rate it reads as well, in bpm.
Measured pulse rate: 103 bpm
